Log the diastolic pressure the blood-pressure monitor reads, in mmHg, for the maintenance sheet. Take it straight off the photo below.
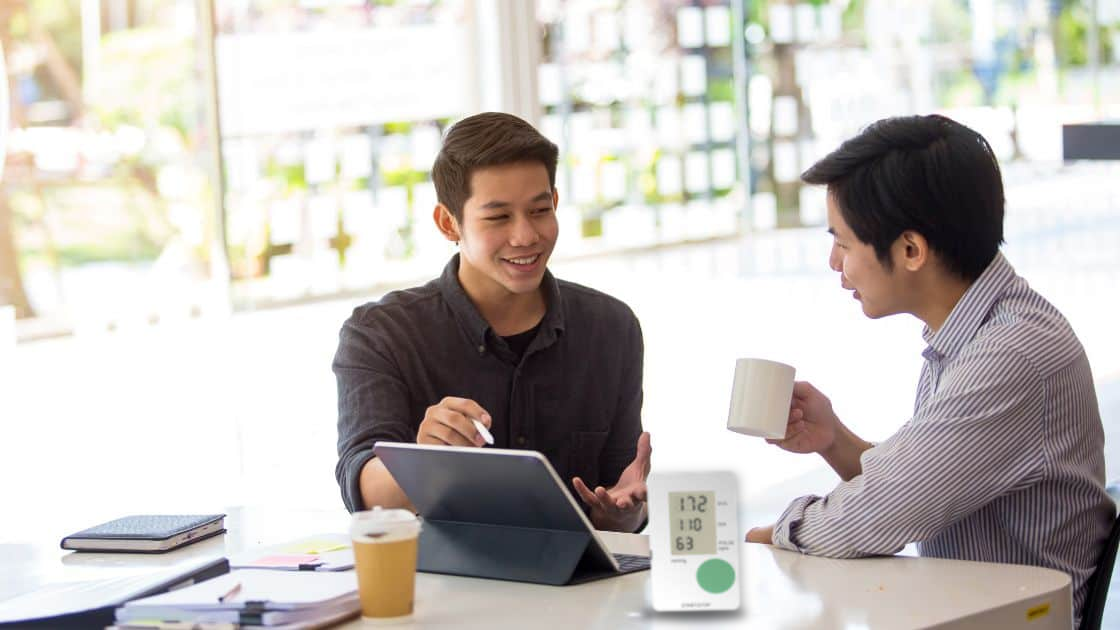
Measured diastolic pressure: 110 mmHg
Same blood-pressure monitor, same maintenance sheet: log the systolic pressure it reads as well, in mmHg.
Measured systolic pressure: 172 mmHg
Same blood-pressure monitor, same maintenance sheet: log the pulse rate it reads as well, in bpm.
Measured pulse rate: 63 bpm
